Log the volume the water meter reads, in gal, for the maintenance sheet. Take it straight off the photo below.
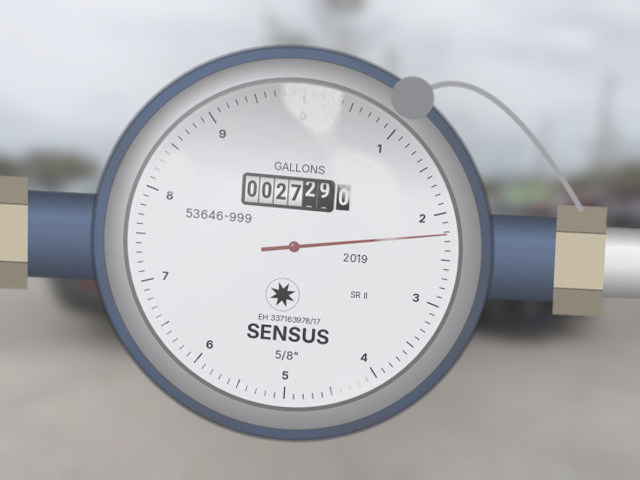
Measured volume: 27292.2 gal
